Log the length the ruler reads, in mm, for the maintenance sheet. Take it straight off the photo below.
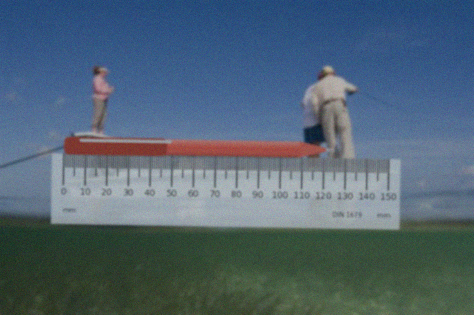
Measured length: 125 mm
